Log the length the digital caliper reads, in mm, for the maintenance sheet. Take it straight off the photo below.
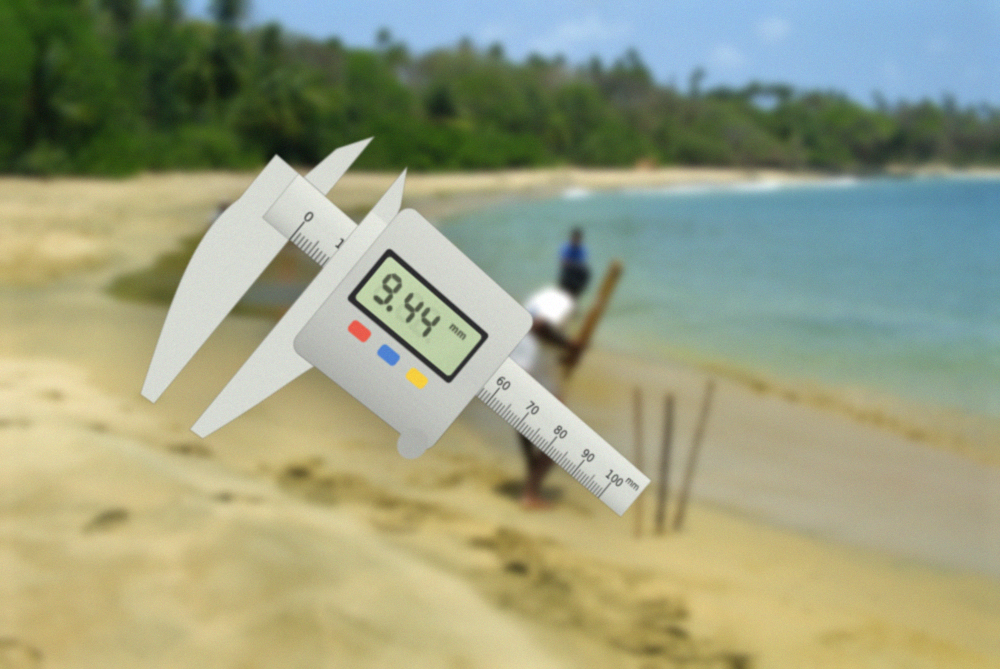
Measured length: 9.44 mm
